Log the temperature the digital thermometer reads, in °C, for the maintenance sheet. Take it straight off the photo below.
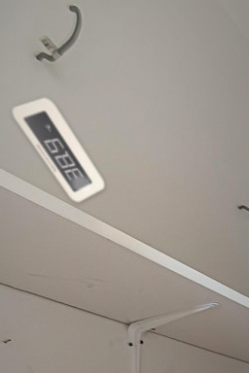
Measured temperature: 38.9 °C
